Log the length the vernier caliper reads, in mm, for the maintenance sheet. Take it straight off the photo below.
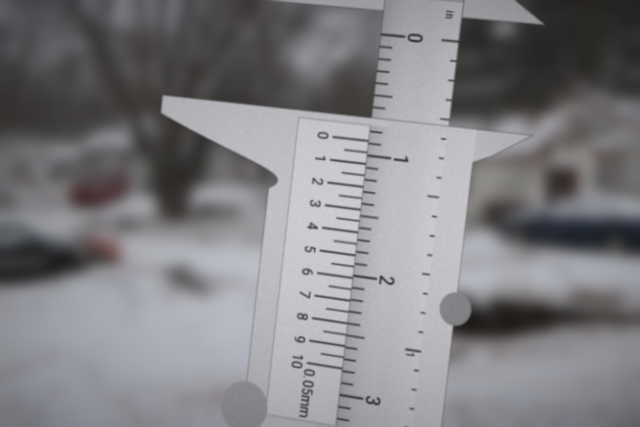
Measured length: 8.8 mm
